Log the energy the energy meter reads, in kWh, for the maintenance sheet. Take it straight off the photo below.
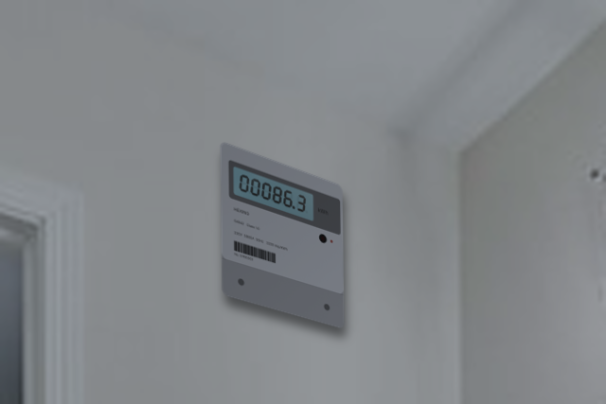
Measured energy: 86.3 kWh
